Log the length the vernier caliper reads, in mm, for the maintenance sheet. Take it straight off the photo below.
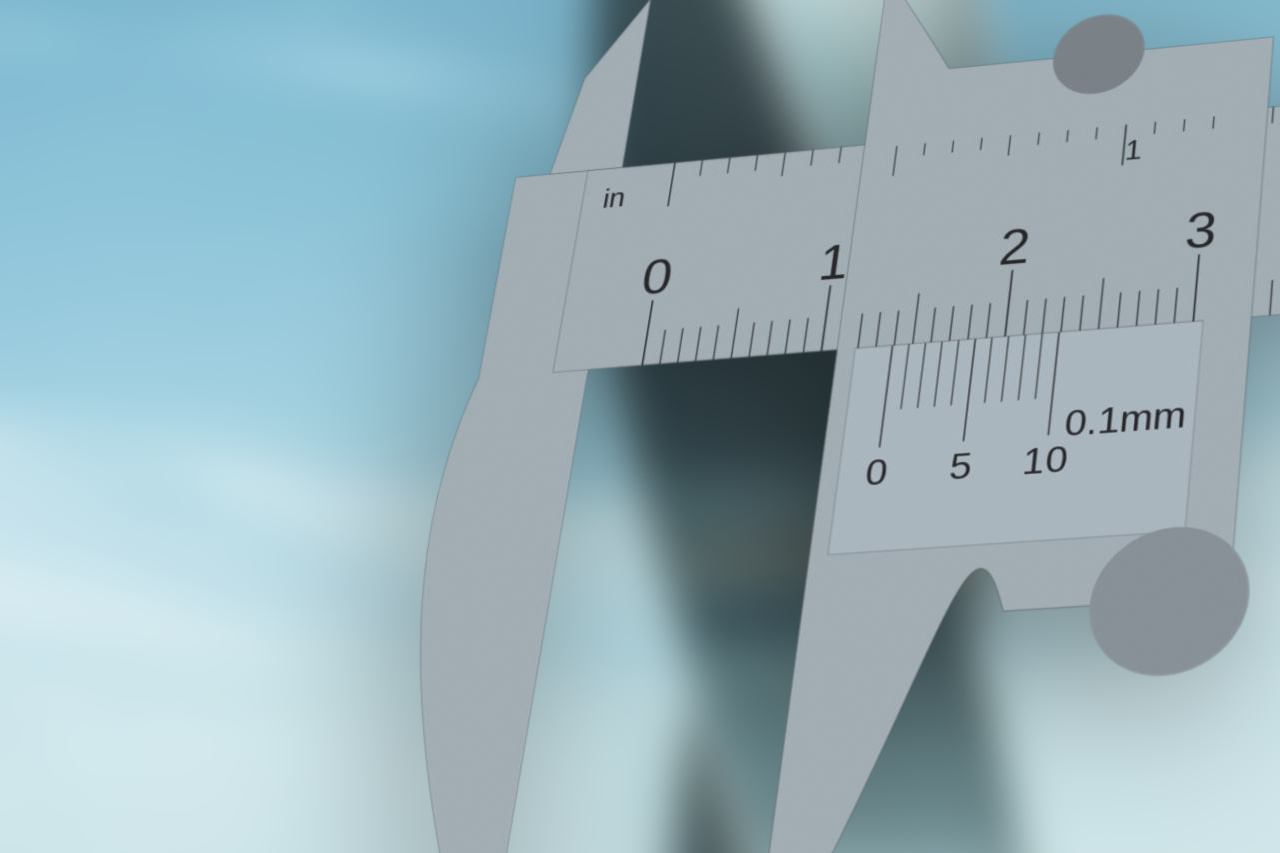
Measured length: 13.9 mm
